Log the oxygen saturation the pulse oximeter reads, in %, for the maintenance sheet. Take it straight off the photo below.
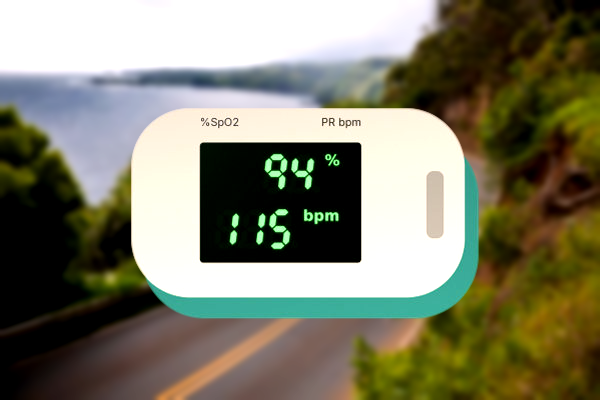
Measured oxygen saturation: 94 %
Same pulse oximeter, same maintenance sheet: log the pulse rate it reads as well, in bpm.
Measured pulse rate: 115 bpm
